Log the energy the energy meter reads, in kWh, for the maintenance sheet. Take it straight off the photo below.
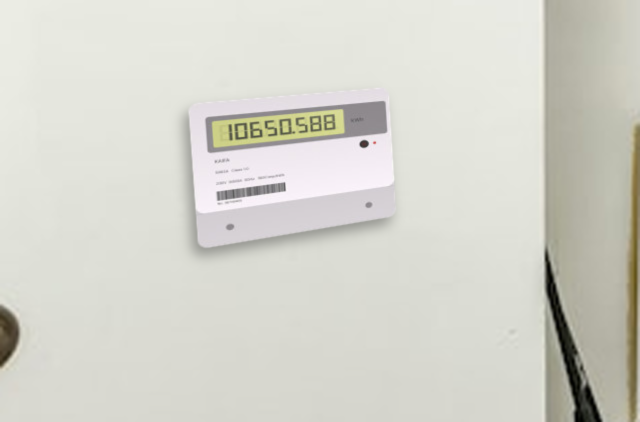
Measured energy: 10650.588 kWh
